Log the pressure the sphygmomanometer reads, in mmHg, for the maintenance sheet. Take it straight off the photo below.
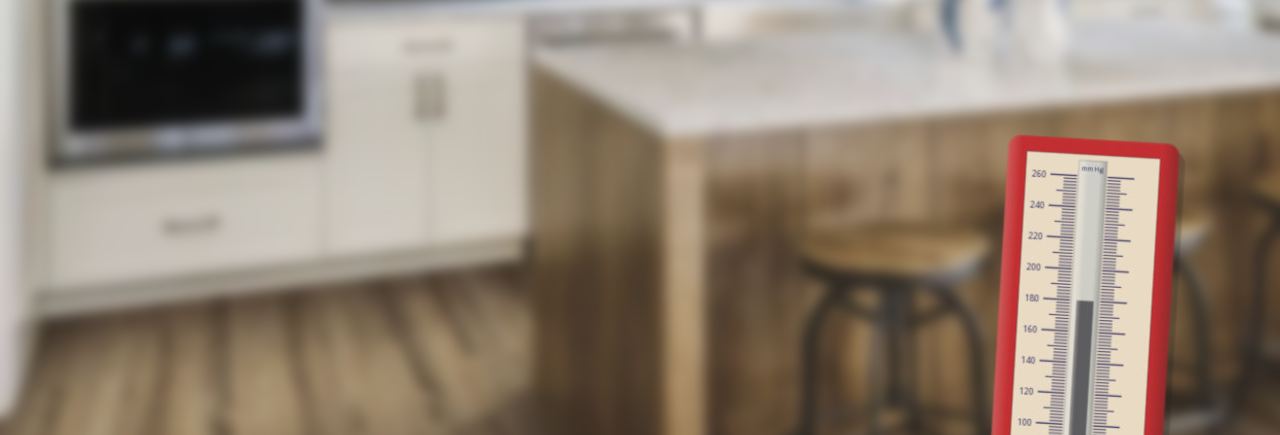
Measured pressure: 180 mmHg
